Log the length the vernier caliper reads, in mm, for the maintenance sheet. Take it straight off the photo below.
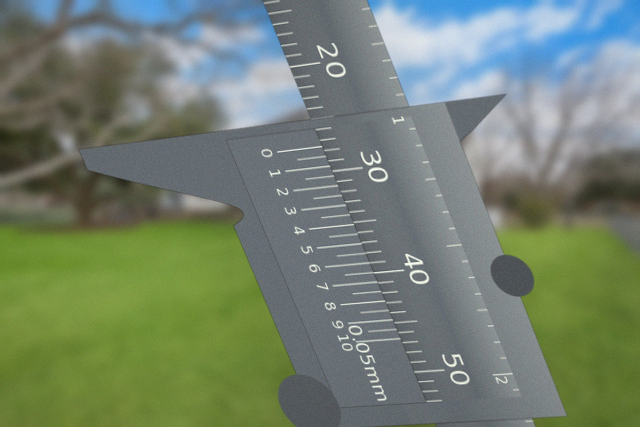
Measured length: 27.6 mm
